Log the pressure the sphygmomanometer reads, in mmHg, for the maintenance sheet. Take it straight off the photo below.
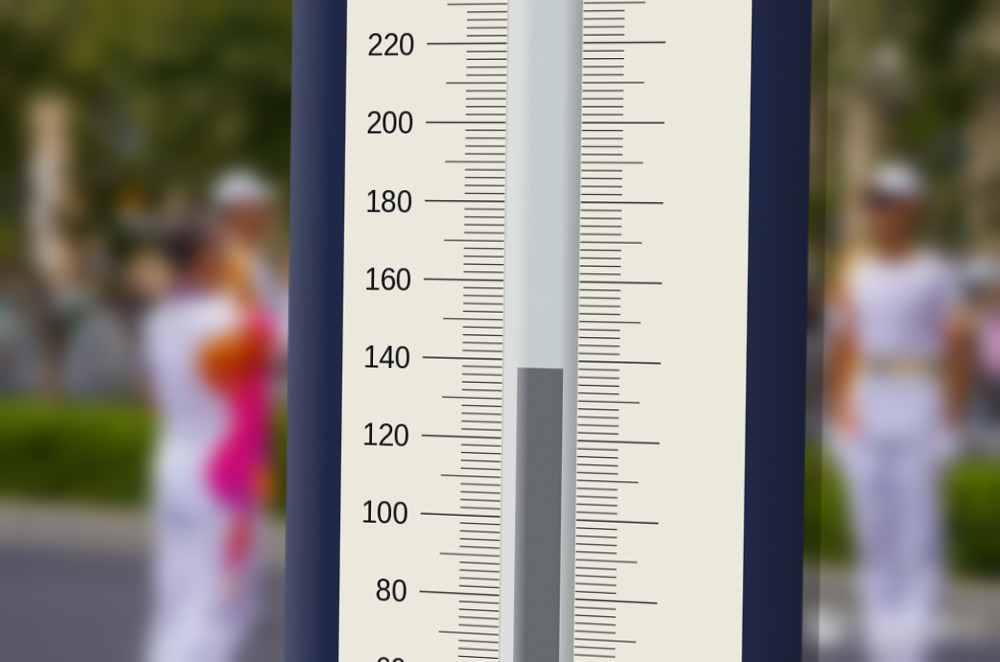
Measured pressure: 138 mmHg
